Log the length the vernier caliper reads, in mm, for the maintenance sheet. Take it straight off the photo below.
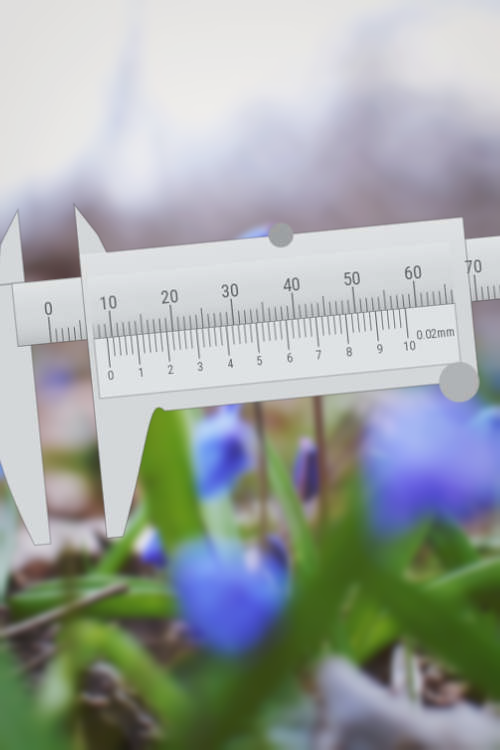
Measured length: 9.2 mm
